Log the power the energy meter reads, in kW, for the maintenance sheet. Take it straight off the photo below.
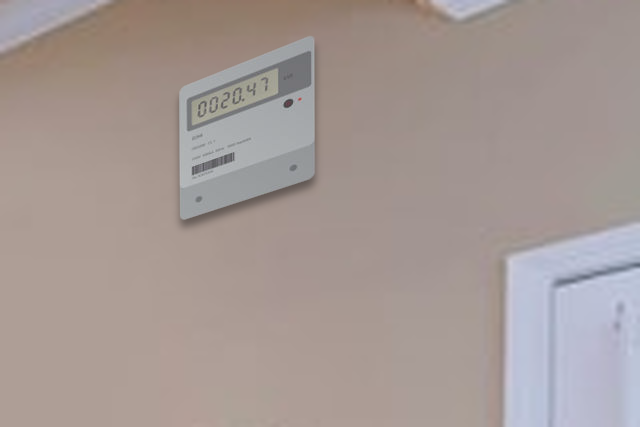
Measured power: 20.47 kW
